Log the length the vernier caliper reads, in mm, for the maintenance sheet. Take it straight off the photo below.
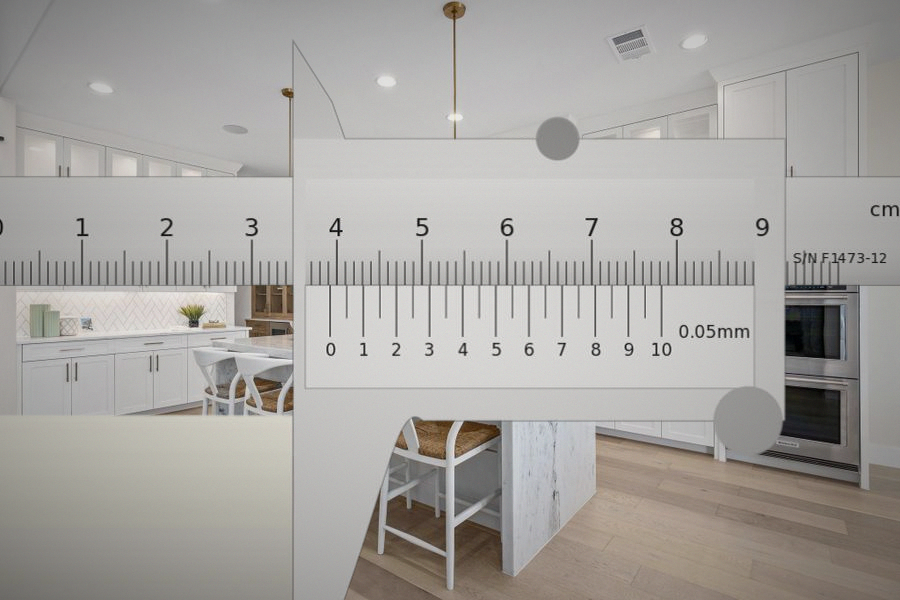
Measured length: 39.2 mm
